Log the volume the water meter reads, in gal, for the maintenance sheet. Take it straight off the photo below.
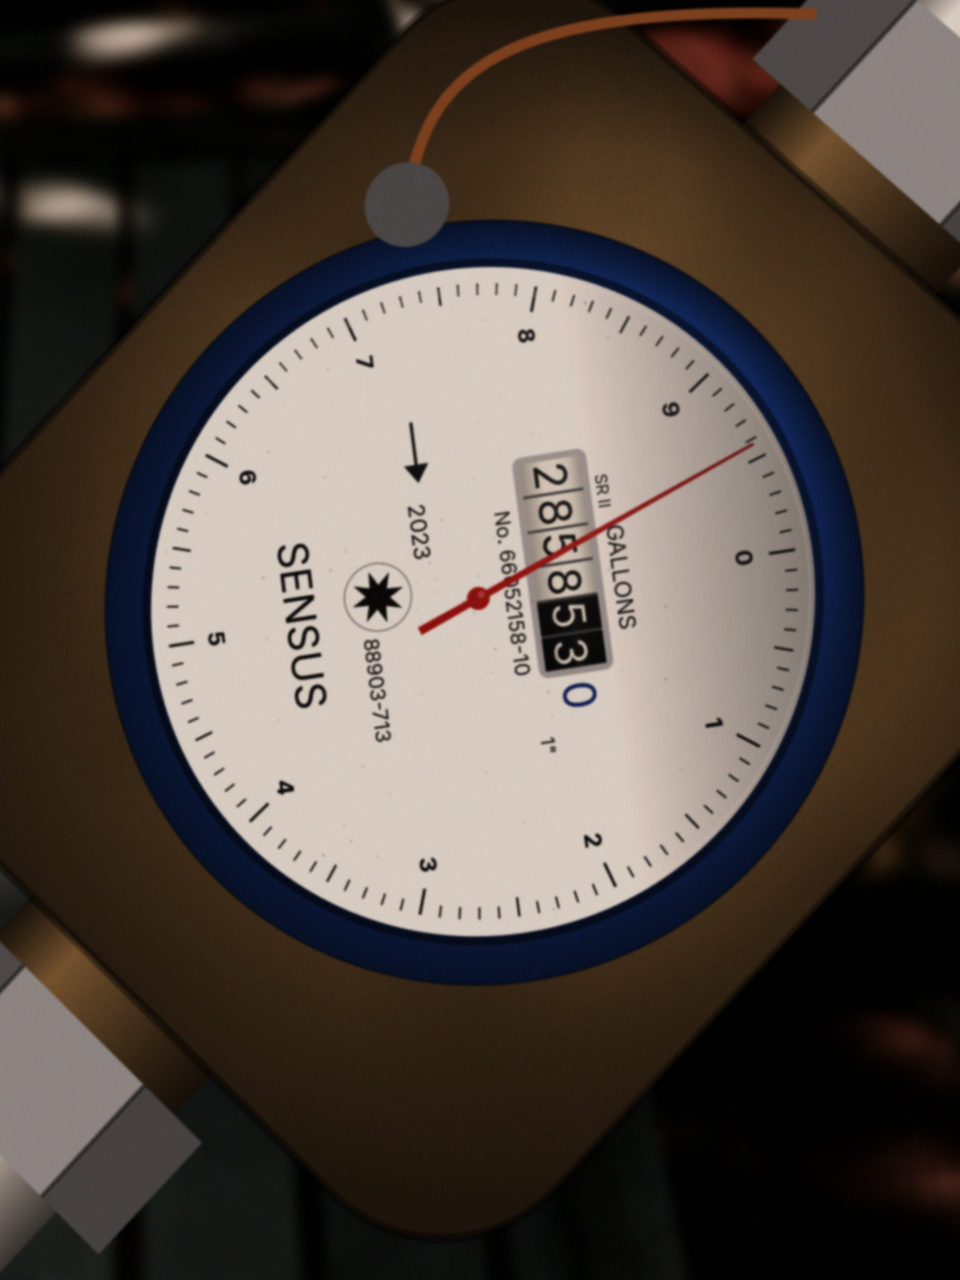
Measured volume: 2858529.4 gal
